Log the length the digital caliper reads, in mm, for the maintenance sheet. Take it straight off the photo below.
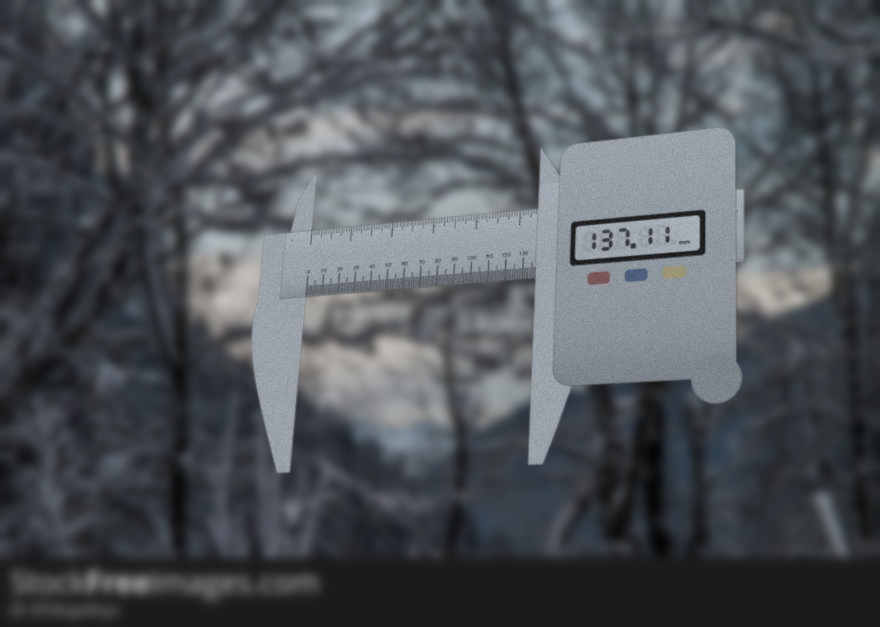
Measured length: 137.11 mm
